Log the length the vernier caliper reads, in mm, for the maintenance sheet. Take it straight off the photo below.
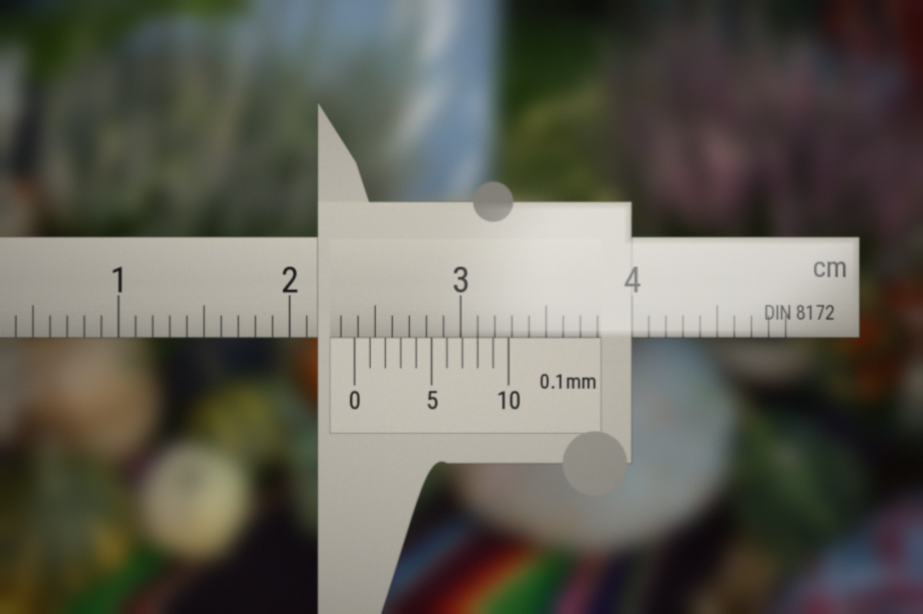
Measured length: 23.8 mm
